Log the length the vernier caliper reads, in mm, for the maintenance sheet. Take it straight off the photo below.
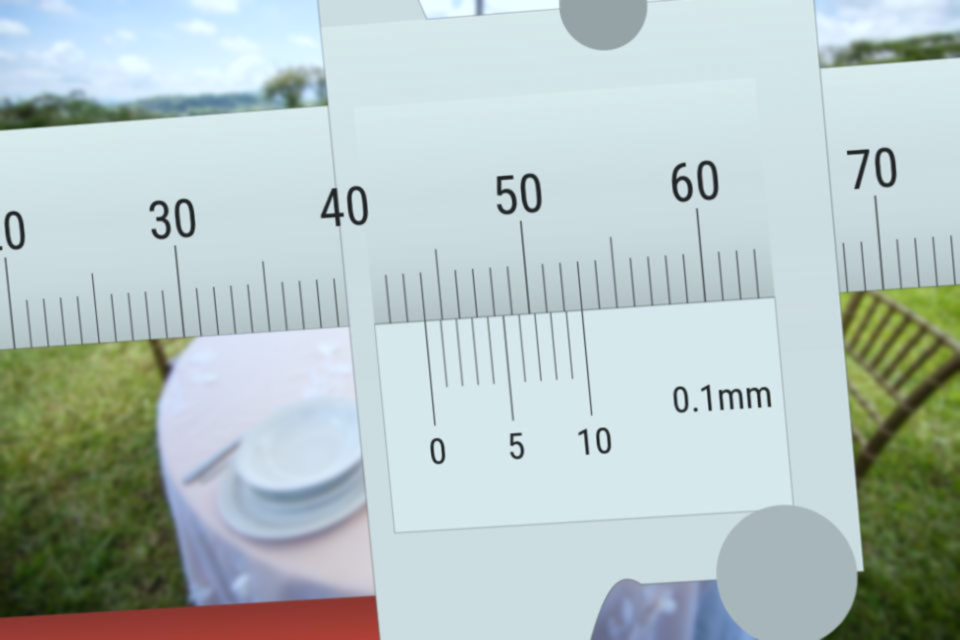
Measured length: 44.0 mm
